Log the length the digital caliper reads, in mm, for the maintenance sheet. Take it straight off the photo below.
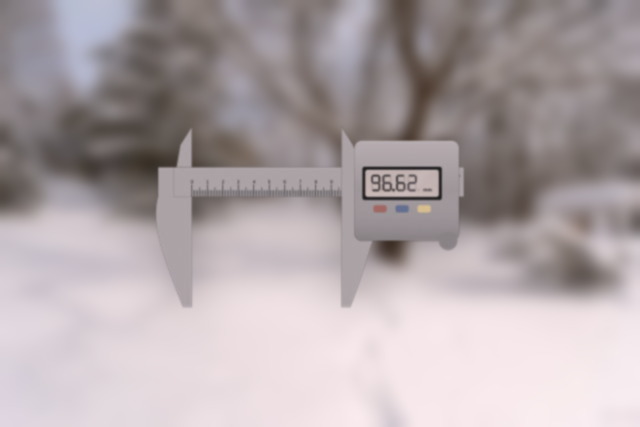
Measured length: 96.62 mm
